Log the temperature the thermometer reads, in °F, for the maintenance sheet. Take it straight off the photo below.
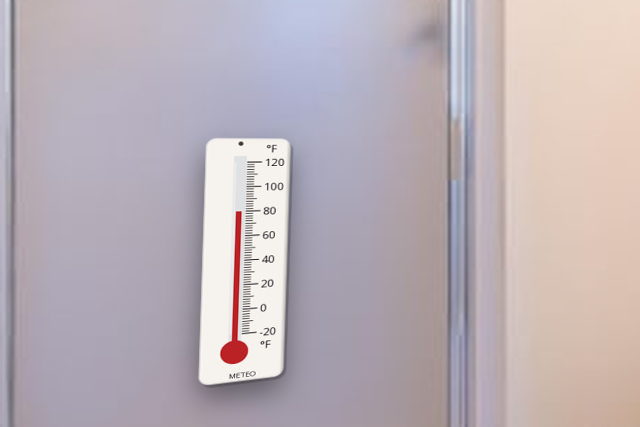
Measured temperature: 80 °F
